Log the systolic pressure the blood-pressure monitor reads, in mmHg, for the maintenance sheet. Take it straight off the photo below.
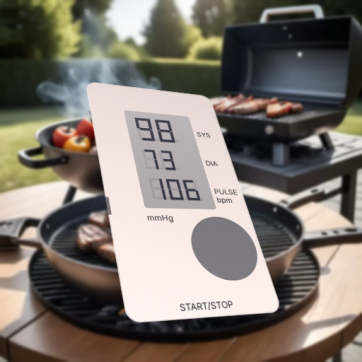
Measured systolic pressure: 98 mmHg
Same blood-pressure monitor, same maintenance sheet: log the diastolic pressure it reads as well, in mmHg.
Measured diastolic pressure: 73 mmHg
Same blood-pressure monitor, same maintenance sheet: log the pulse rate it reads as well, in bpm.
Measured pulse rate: 106 bpm
